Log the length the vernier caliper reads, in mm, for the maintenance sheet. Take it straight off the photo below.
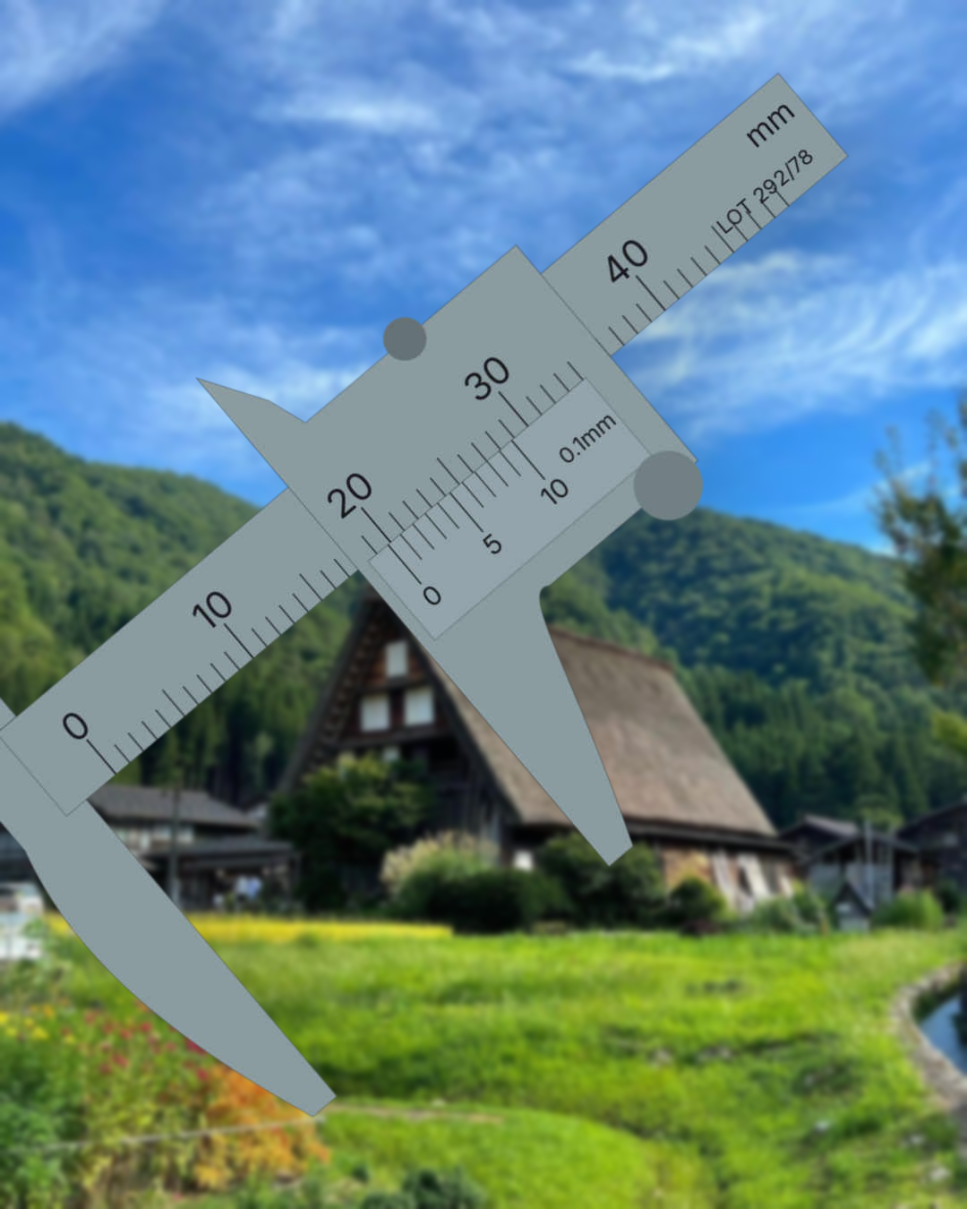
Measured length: 19.8 mm
